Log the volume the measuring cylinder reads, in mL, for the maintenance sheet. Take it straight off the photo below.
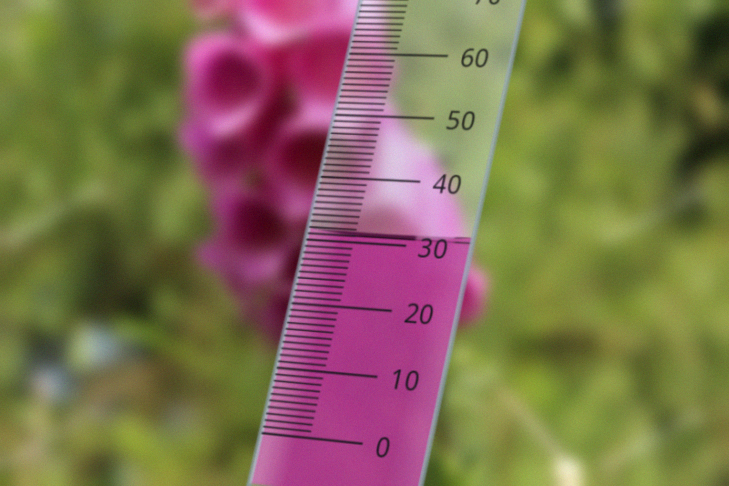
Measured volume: 31 mL
